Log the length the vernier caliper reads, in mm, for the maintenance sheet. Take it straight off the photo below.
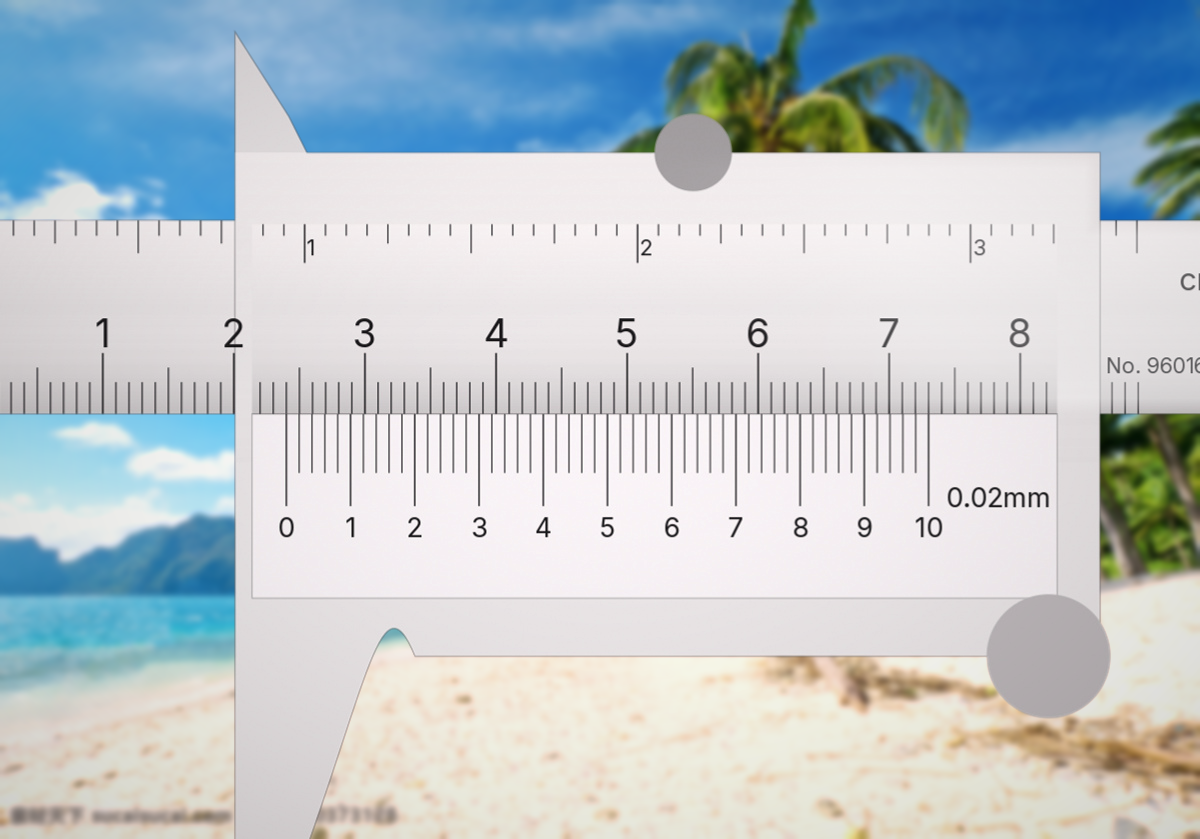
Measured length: 24.0 mm
